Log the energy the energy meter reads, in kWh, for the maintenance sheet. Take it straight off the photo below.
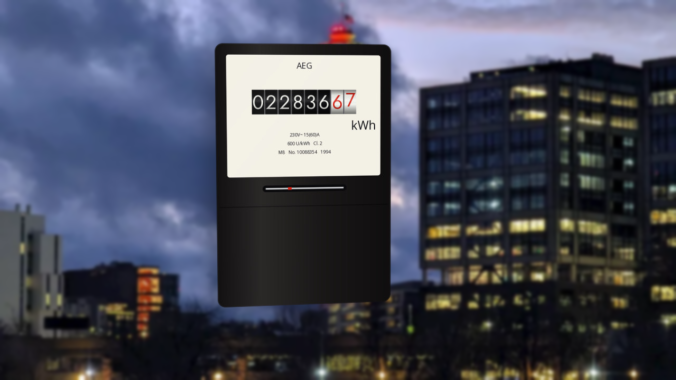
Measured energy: 22836.67 kWh
